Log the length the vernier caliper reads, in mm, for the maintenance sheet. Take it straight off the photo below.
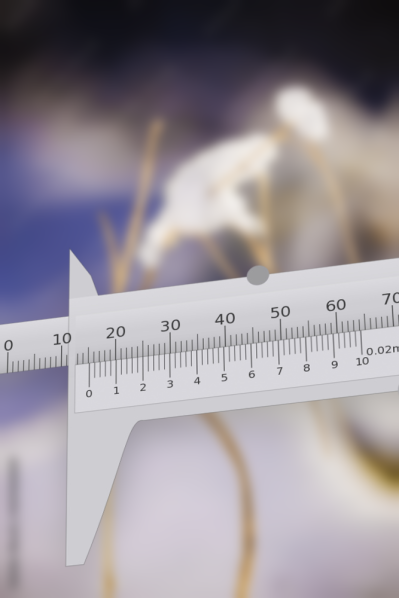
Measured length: 15.2 mm
